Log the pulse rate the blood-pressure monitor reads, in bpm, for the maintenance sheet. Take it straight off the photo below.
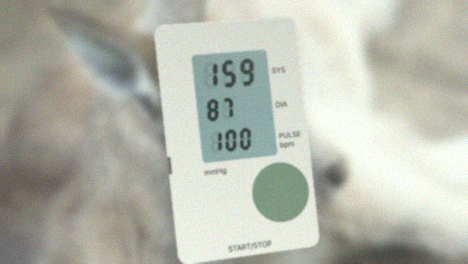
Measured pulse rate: 100 bpm
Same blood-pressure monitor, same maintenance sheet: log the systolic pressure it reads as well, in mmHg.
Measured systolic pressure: 159 mmHg
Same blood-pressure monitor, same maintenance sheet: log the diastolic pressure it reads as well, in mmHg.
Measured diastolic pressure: 87 mmHg
